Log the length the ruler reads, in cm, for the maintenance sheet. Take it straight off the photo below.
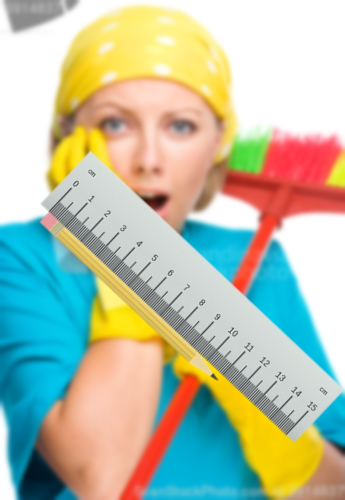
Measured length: 11 cm
